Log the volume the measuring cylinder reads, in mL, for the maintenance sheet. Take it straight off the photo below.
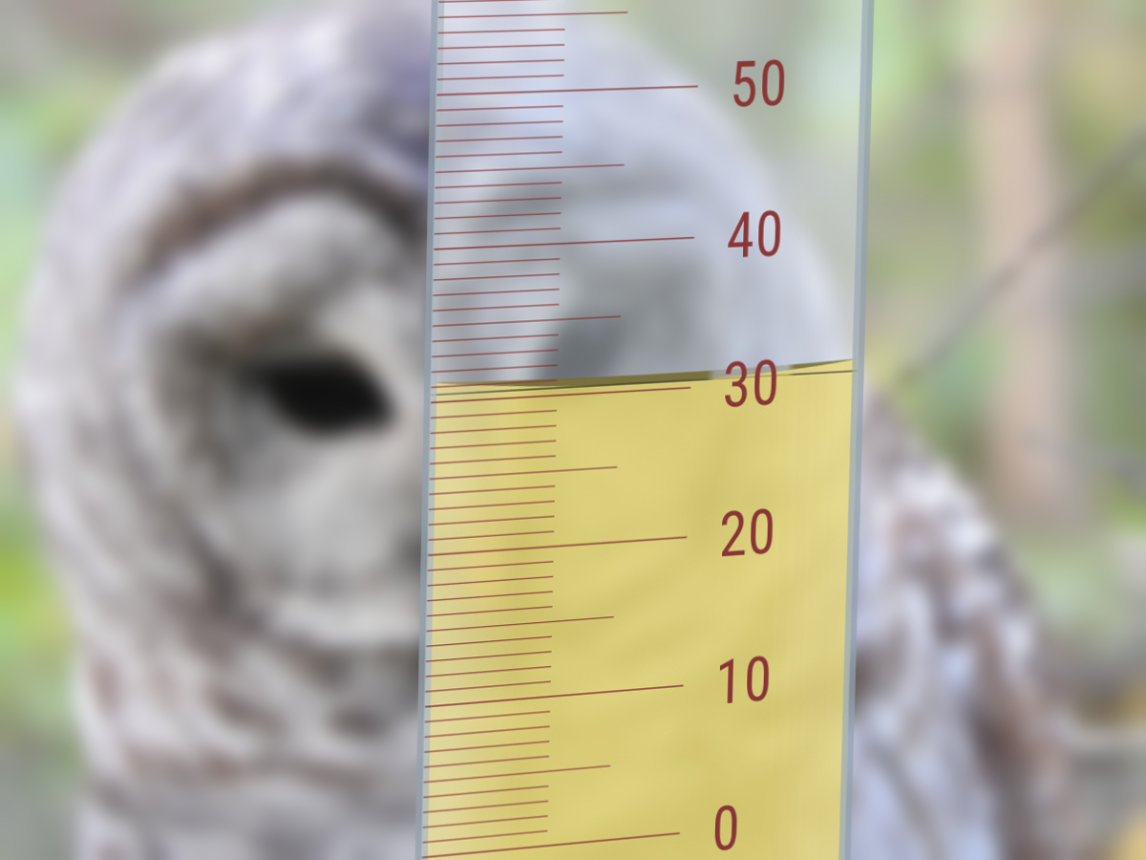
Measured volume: 30.5 mL
